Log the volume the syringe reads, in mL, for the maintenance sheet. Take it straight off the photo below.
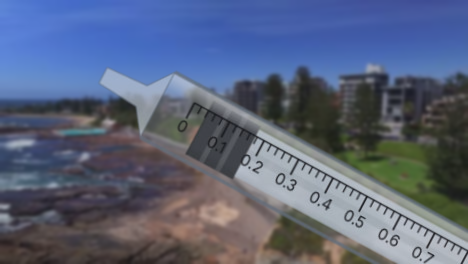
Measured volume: 0.04 mL
